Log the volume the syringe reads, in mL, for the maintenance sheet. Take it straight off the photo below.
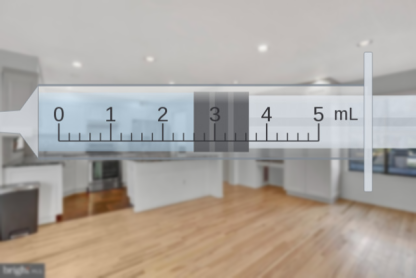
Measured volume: 2.6 mL
